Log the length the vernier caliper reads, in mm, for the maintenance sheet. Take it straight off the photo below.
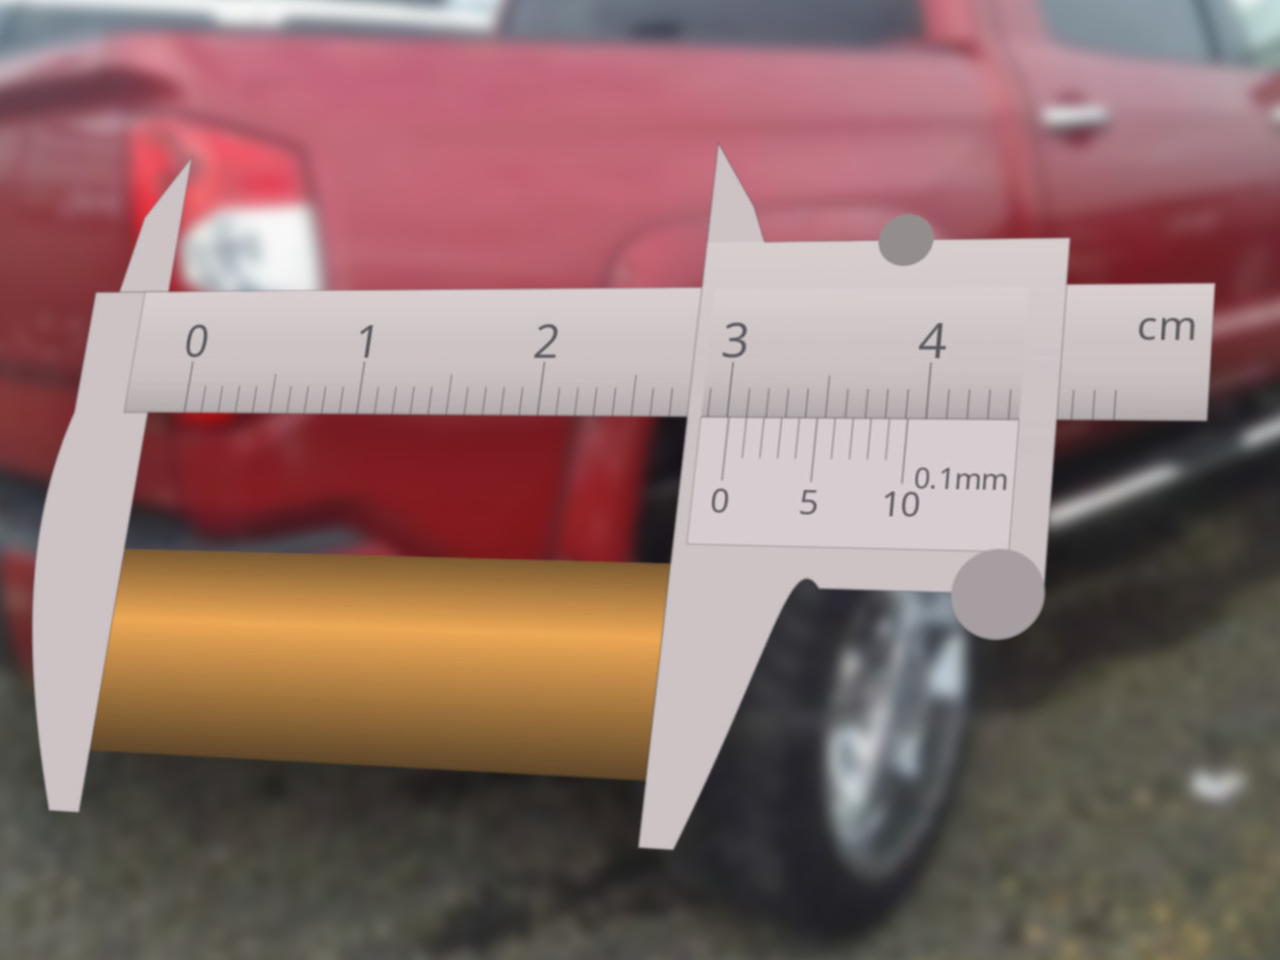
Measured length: 30.1 mm
